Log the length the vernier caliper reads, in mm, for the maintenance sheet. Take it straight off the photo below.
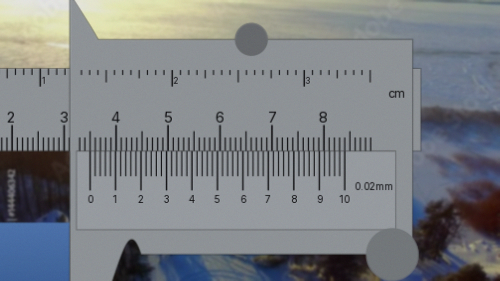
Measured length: 35.0 mm
